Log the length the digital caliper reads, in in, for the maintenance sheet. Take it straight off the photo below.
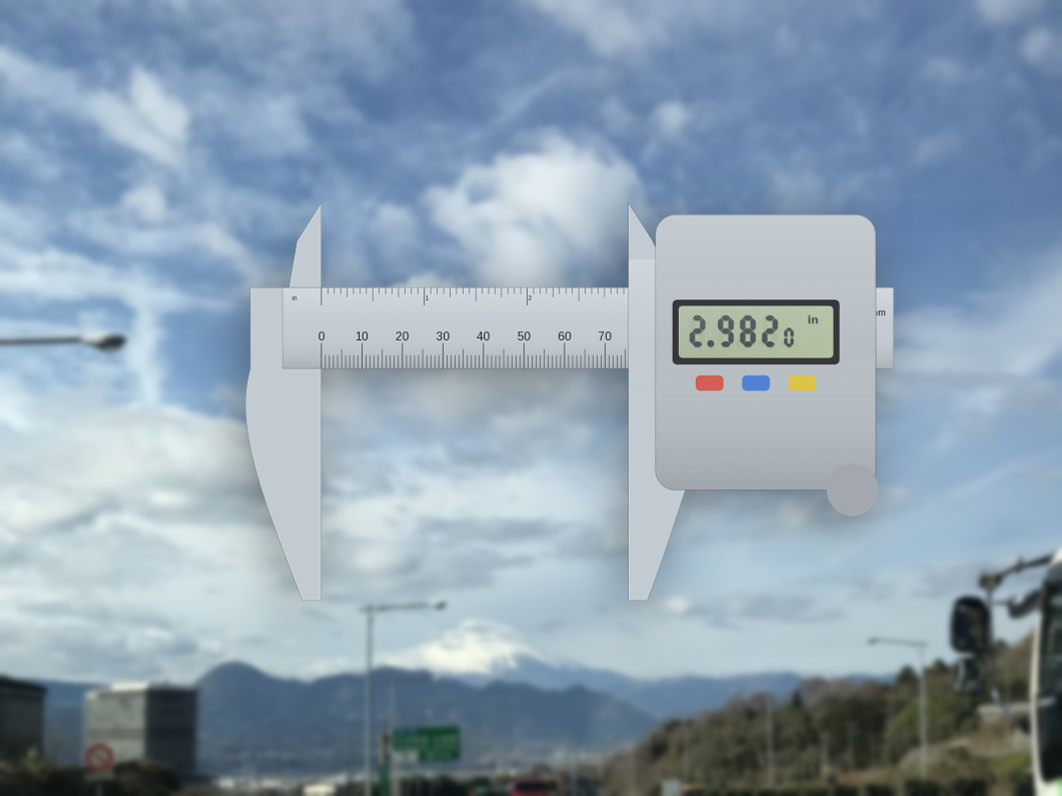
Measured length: 2.9820 in
